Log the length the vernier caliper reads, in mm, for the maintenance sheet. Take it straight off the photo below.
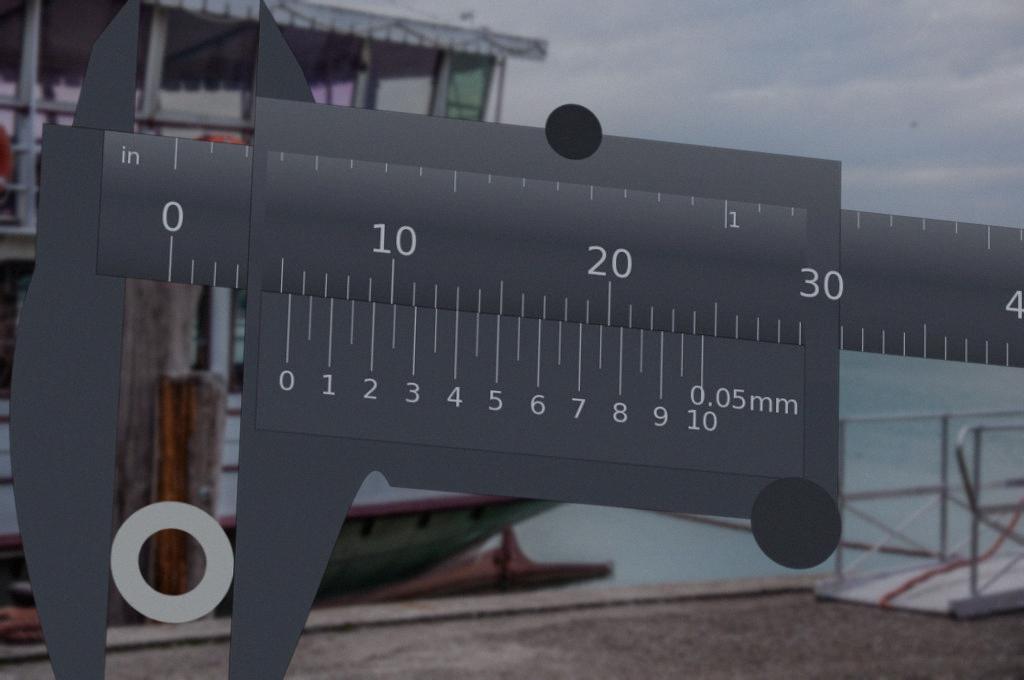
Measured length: 5.4 mm
